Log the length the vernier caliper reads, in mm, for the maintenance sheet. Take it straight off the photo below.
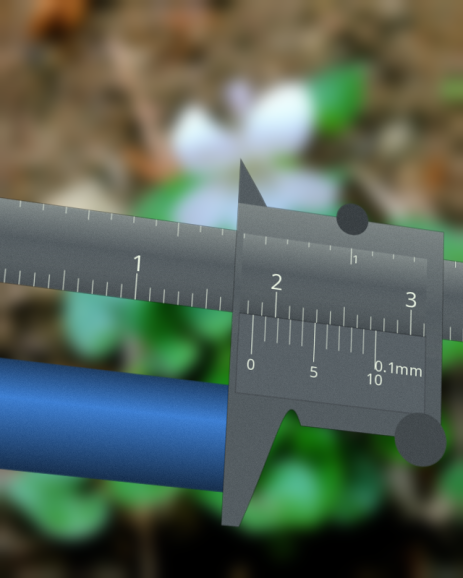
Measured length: 18.4 mm
